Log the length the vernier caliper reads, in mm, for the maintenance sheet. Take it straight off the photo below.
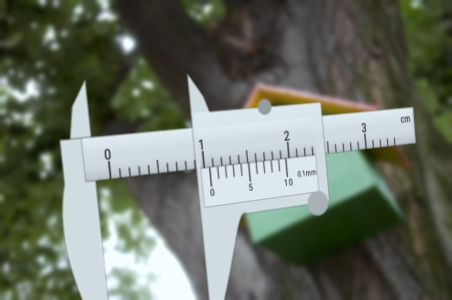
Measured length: 10.6 mm
